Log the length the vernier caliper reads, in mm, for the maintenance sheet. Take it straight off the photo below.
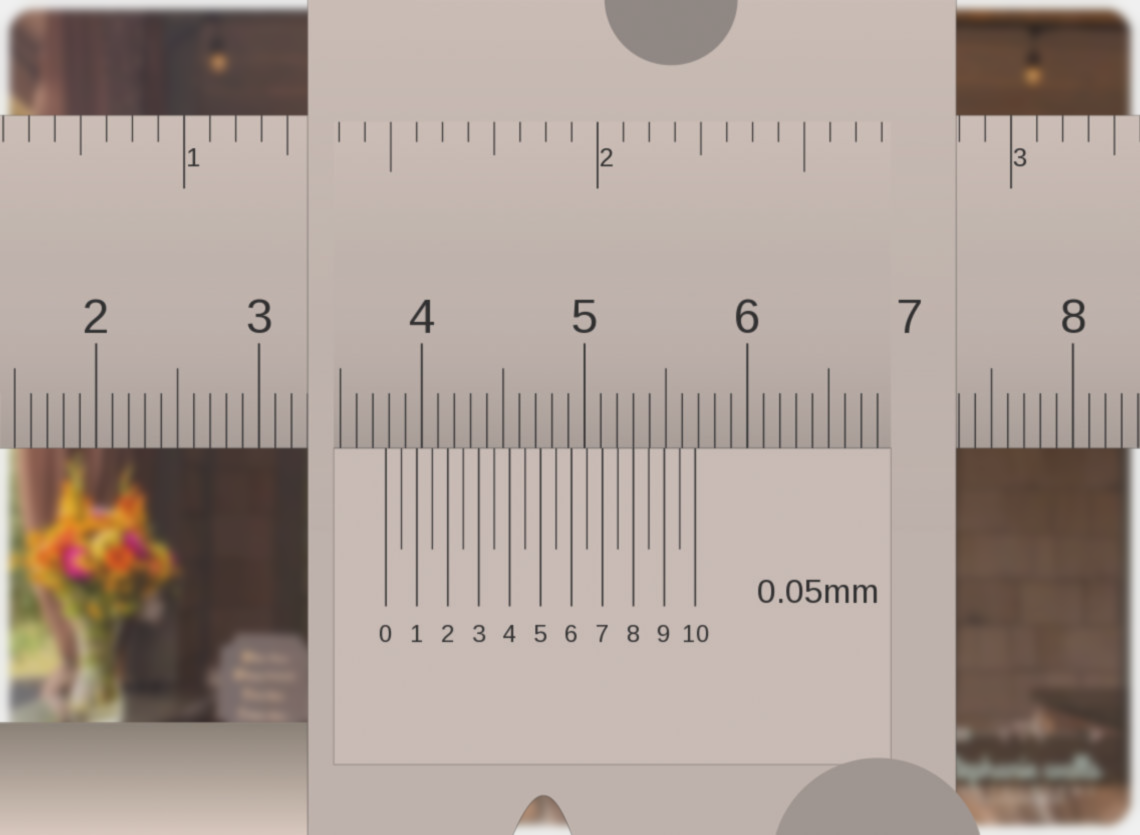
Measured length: 37.8 mm
